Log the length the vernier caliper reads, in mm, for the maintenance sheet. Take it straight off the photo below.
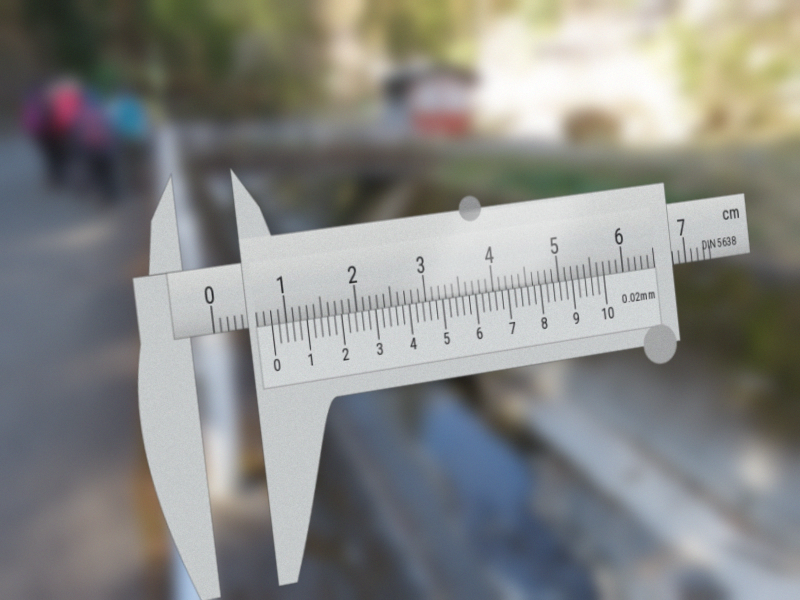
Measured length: 8.0 mm
